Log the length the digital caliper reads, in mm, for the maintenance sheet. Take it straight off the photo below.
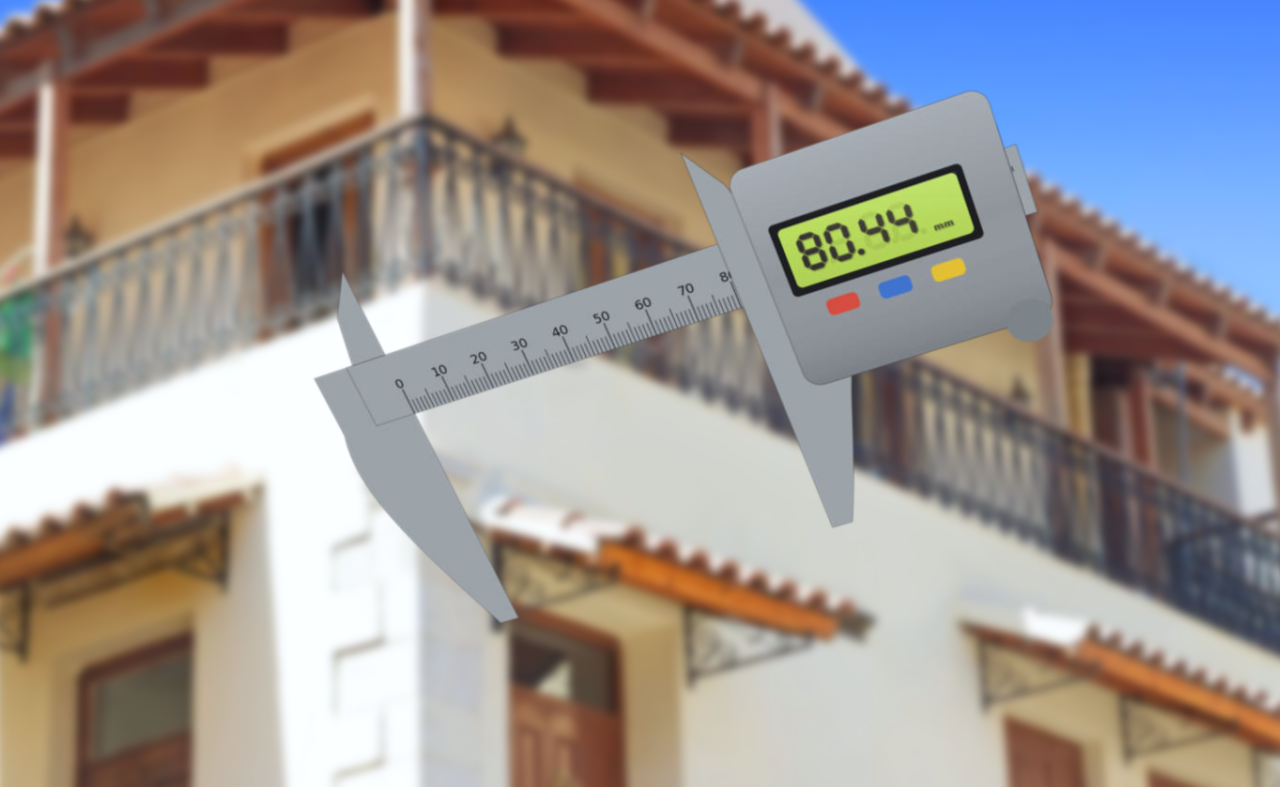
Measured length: 80.44 mm
